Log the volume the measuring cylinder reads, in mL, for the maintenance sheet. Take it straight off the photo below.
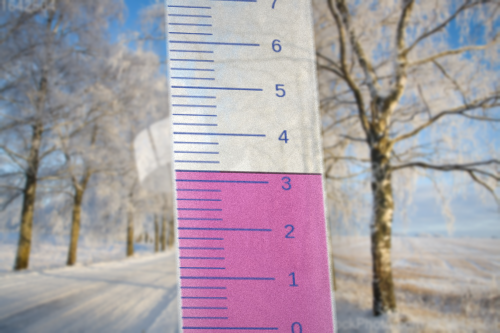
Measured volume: 3.2 mL
